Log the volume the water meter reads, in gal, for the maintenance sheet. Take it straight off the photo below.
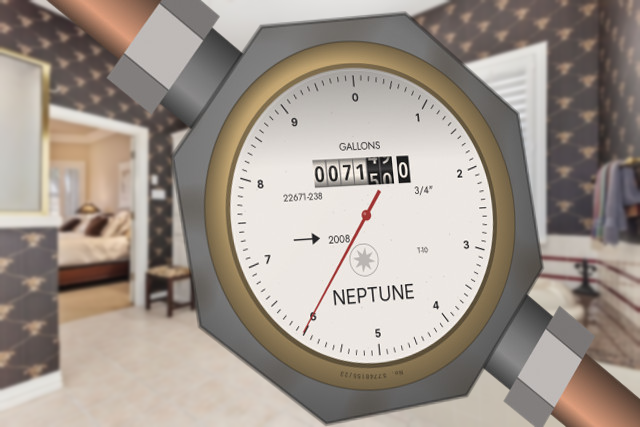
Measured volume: 71496.0 gal
